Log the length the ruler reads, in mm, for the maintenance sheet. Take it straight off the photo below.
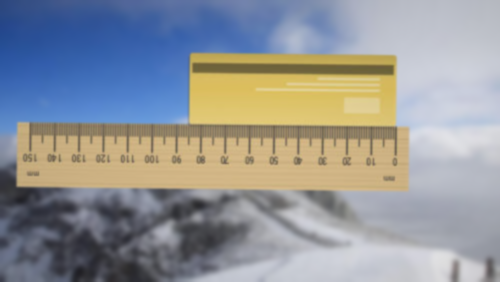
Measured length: 85 mm
